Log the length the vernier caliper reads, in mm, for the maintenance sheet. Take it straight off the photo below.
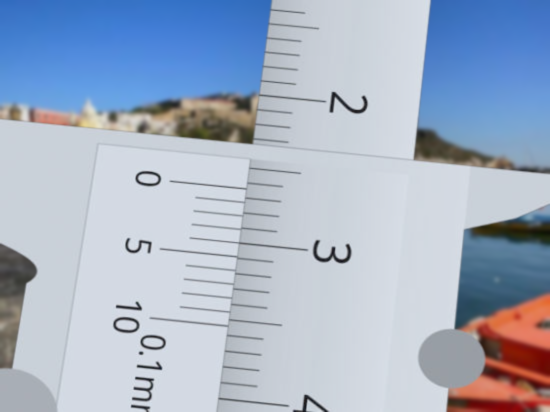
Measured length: 26.4 mm
